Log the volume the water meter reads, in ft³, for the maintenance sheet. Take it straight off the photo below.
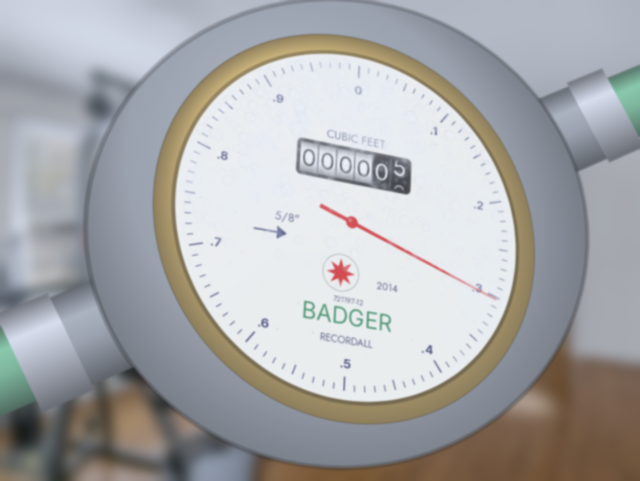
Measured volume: 5.30 ft³
